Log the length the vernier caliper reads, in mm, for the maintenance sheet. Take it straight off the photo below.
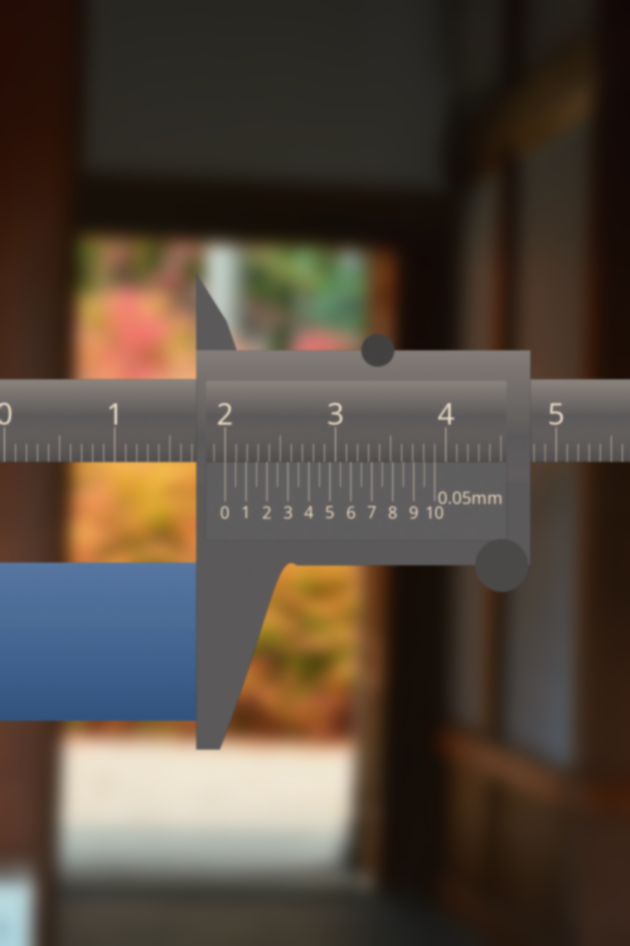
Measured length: 20.0 mm
